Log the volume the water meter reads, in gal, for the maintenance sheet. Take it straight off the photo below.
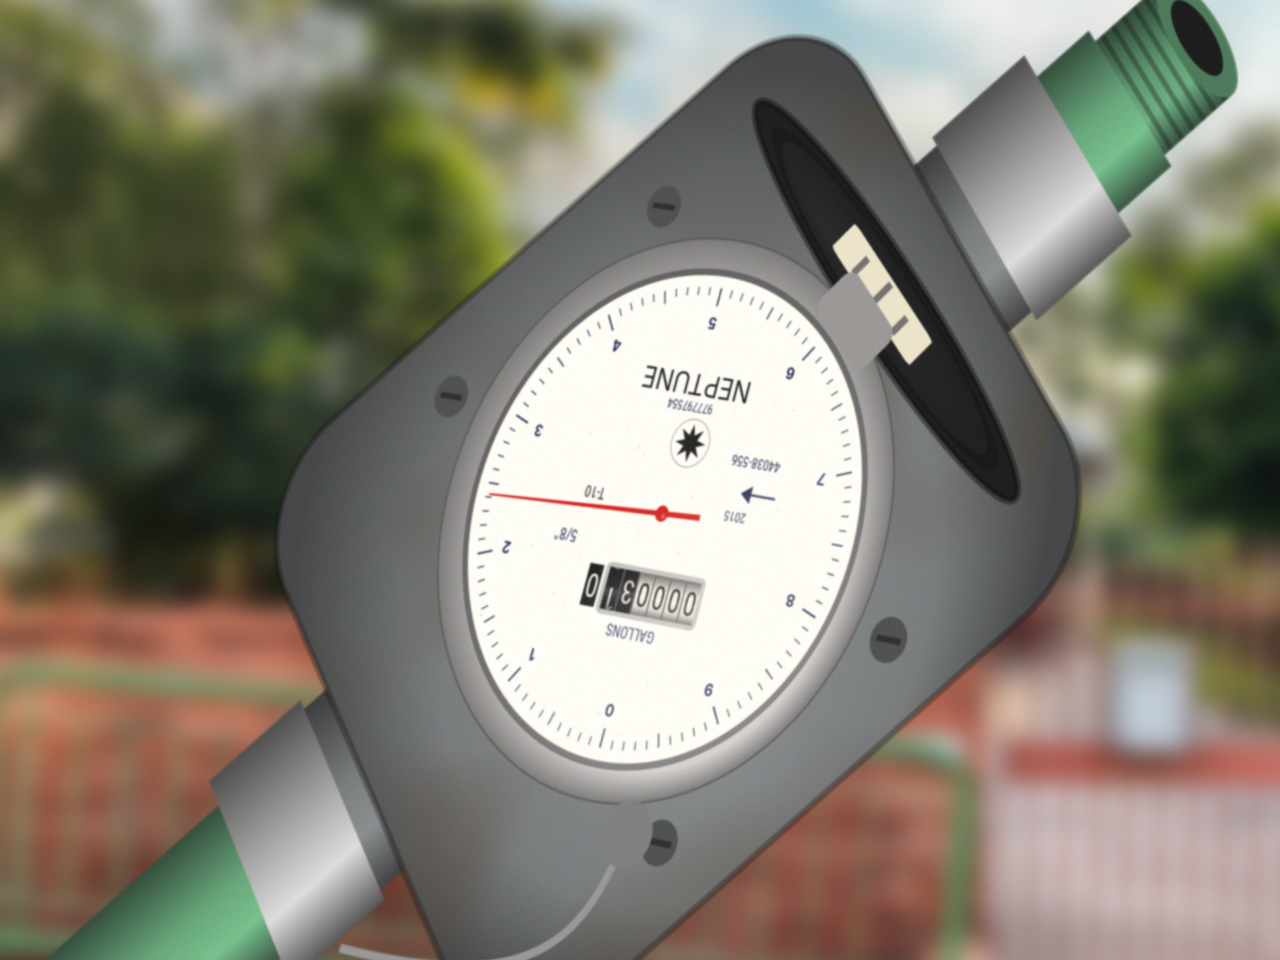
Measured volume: 312.4 gal
